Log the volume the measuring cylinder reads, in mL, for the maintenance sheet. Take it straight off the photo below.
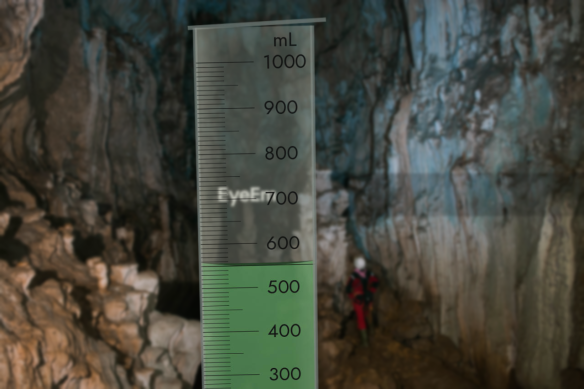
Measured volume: 550 mL
